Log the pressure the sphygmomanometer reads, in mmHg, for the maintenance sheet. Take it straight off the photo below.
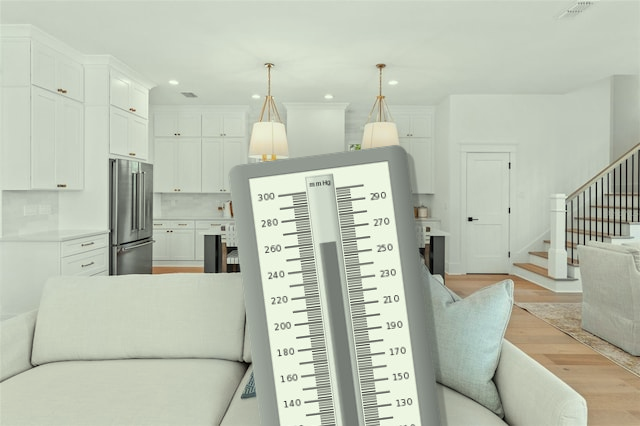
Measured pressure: 260 mmHg
